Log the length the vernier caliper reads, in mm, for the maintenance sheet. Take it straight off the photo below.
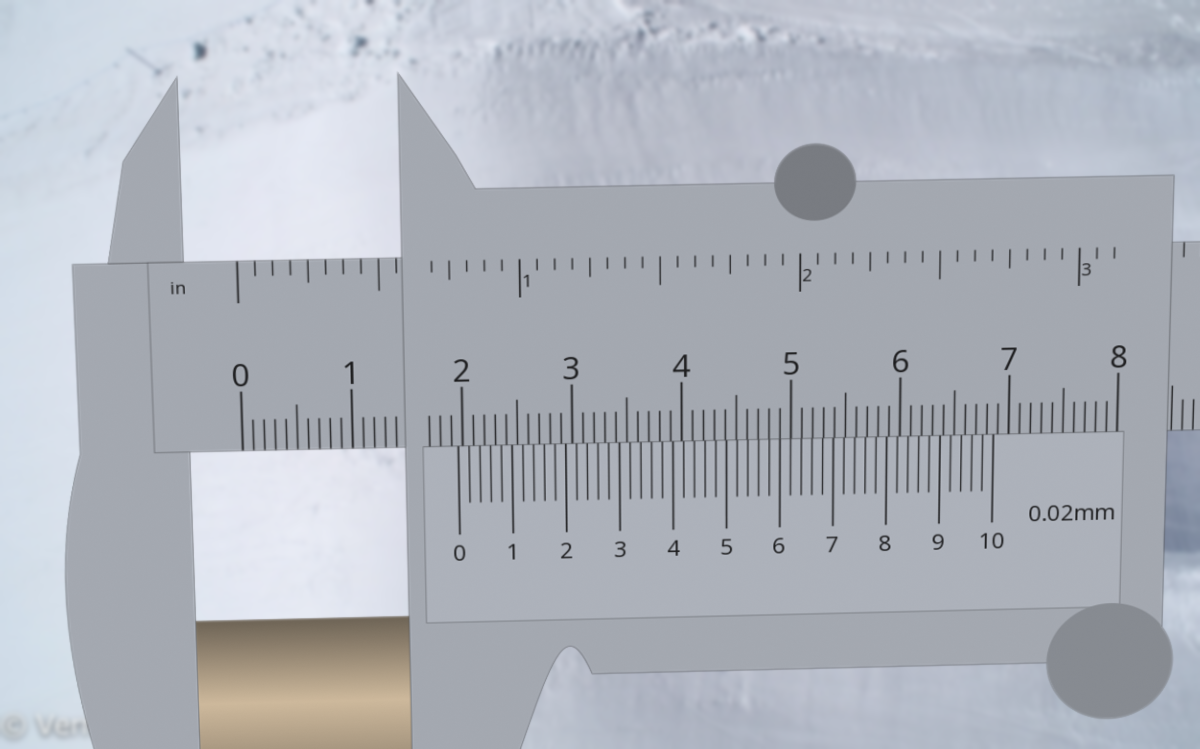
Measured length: 19.6 mm
